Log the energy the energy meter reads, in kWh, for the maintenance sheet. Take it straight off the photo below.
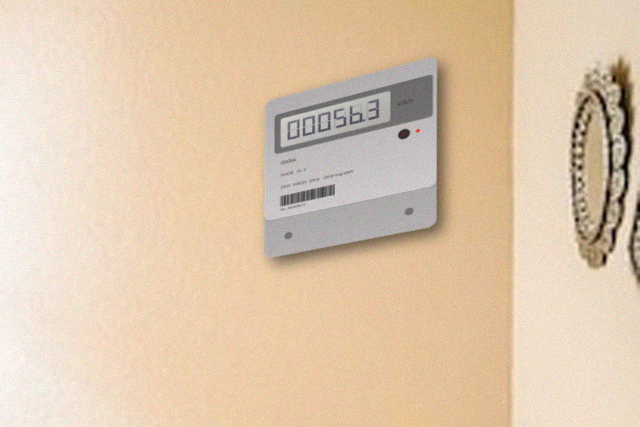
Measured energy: 56.3 kWh
